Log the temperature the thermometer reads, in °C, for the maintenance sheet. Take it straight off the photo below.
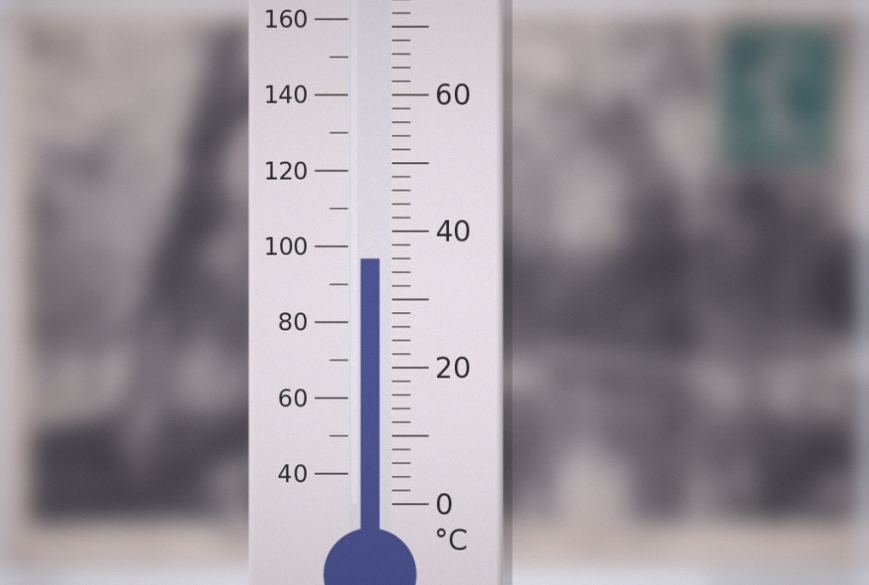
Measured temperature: 36 °C
